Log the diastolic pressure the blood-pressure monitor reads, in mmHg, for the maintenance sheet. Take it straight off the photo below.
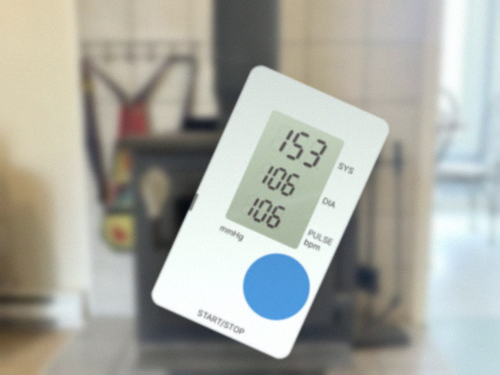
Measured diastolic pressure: 106 mmHg
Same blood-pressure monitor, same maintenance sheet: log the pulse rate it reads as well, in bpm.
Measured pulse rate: 106 bpm
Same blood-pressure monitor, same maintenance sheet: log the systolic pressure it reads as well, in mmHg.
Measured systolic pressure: 153 mmHg
